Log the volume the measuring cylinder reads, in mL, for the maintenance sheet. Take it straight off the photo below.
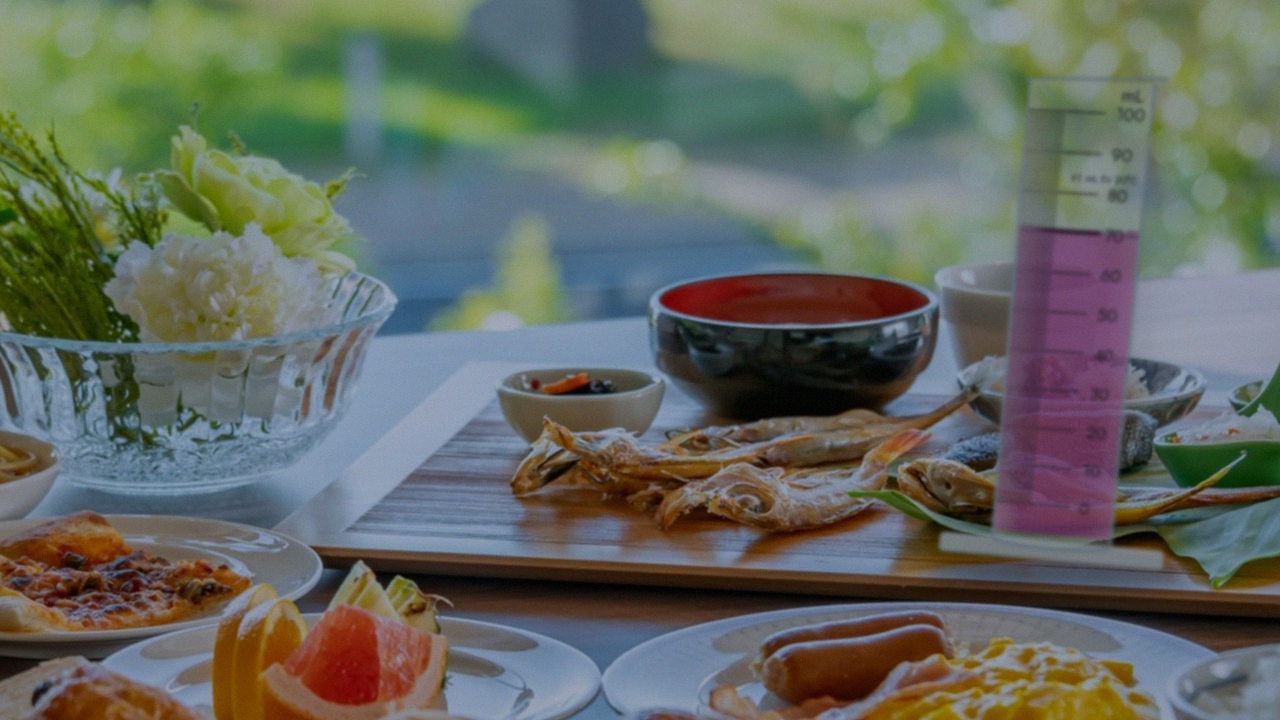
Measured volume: 70 mL
